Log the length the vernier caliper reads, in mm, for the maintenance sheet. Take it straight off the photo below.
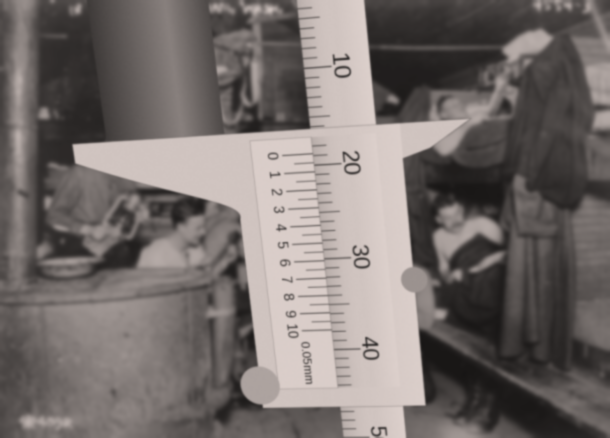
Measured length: 18.8 mm
